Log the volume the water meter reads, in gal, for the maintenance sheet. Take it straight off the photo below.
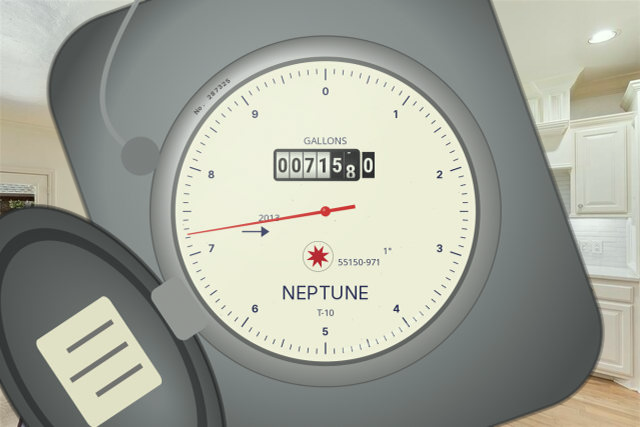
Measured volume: 71577.2 gal
